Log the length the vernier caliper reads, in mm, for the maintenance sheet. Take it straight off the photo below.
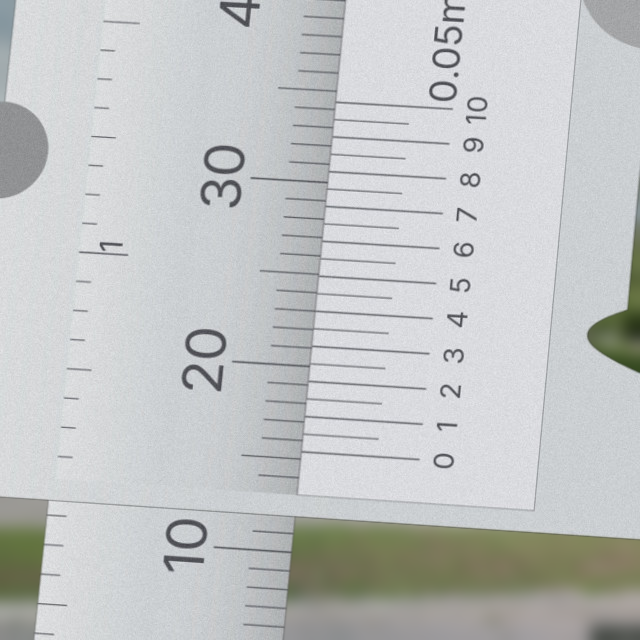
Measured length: 15.4 mm
